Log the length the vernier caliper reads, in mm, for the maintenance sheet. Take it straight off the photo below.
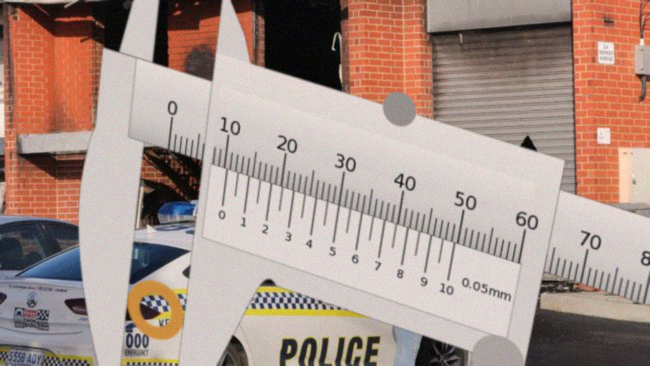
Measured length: 10.5 mm
